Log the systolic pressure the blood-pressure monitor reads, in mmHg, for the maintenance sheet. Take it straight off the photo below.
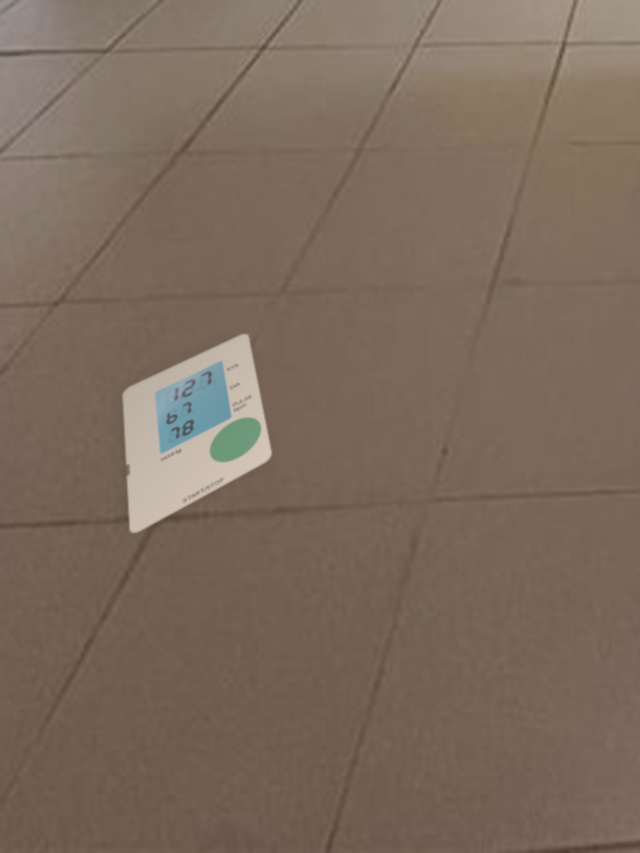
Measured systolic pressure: 127 mmHg
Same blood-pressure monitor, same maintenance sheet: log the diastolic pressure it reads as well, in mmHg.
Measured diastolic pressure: 67 mmHg
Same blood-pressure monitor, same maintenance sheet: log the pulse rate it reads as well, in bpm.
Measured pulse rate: 78 bpm
